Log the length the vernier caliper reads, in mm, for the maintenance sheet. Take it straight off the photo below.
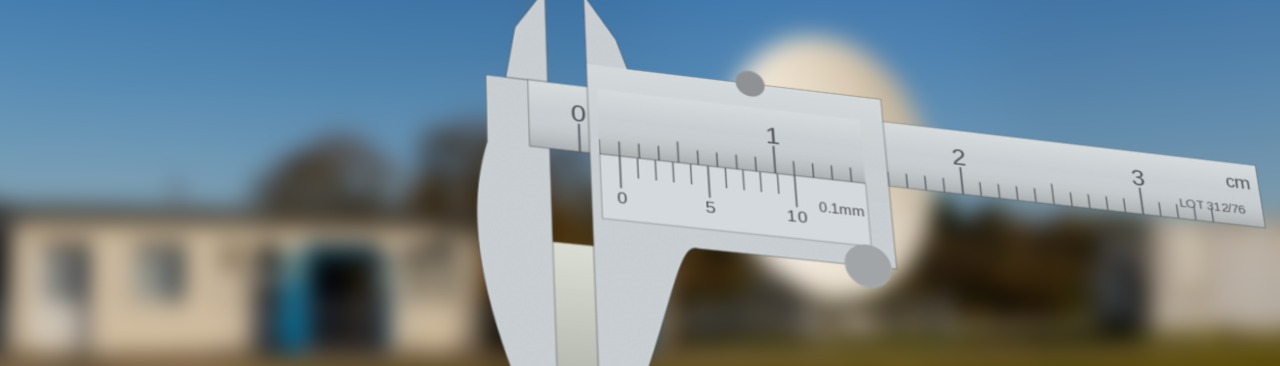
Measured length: 2.0 mm
